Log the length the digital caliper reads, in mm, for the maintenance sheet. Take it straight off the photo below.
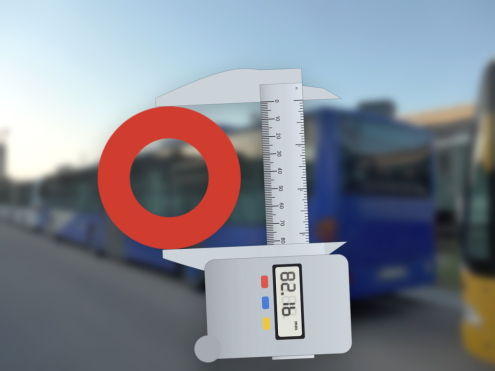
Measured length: 82.16 mm
